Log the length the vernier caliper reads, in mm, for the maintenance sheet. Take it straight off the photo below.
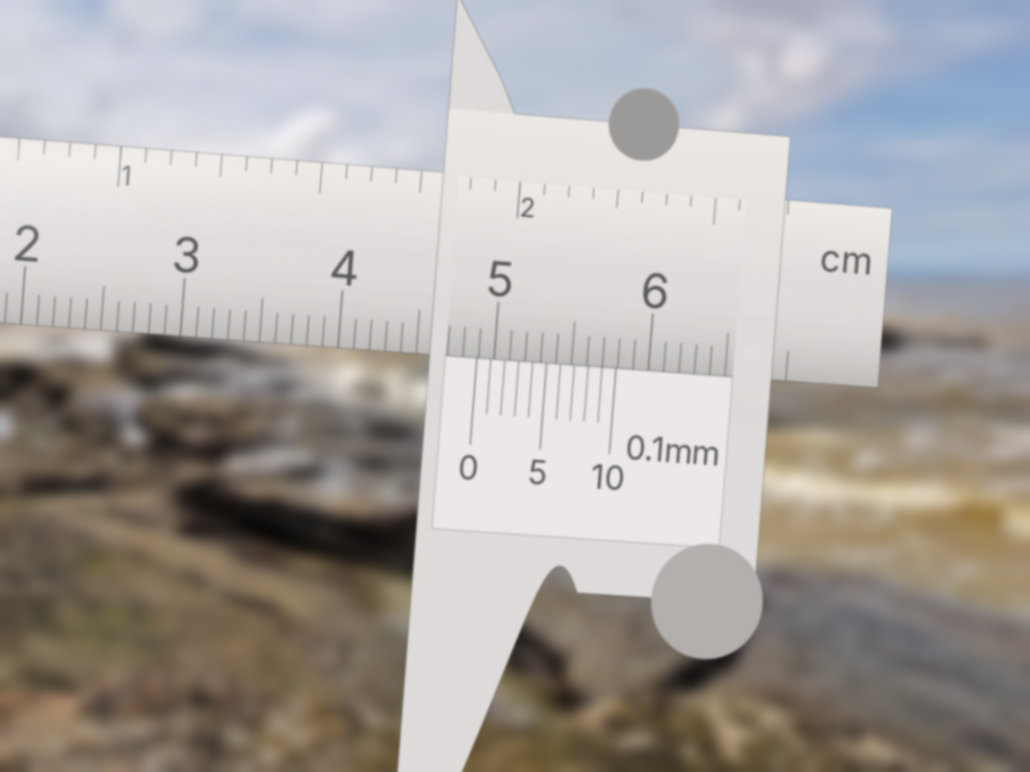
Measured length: 48.9 mm
